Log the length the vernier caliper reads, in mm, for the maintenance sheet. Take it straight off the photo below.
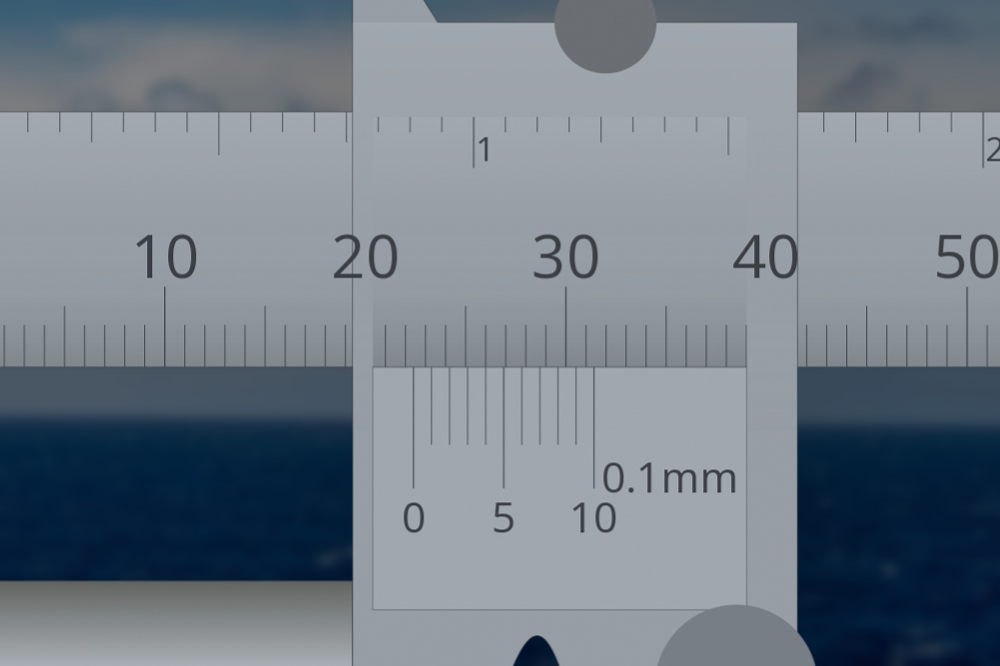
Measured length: 22.4 mm
